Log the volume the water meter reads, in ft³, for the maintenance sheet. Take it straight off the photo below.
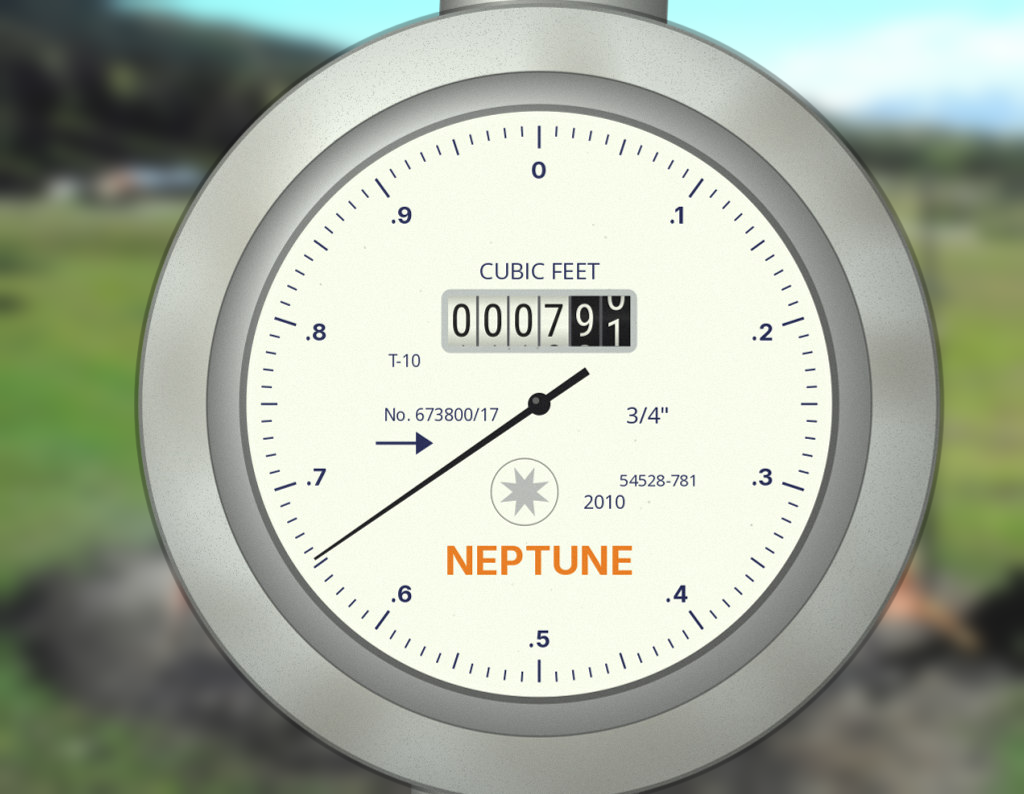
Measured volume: 790.65 ft³
